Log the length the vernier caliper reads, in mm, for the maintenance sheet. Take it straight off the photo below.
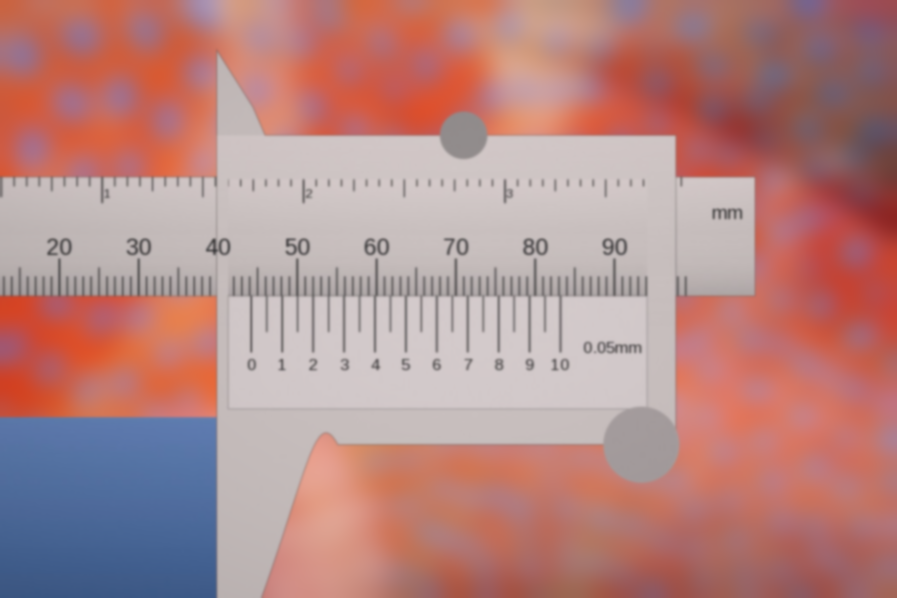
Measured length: 44.2 mm
